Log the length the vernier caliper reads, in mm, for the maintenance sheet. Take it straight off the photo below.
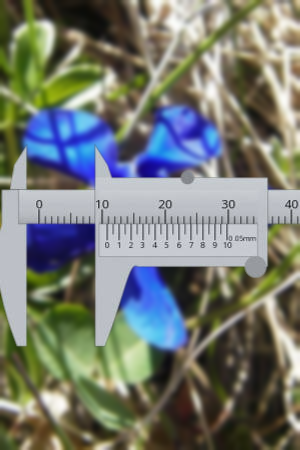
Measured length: 10.8 mm
